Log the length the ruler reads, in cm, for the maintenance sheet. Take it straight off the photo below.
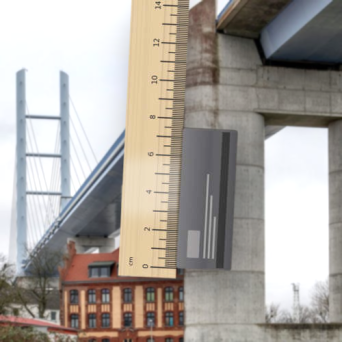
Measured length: 7.5 cm
